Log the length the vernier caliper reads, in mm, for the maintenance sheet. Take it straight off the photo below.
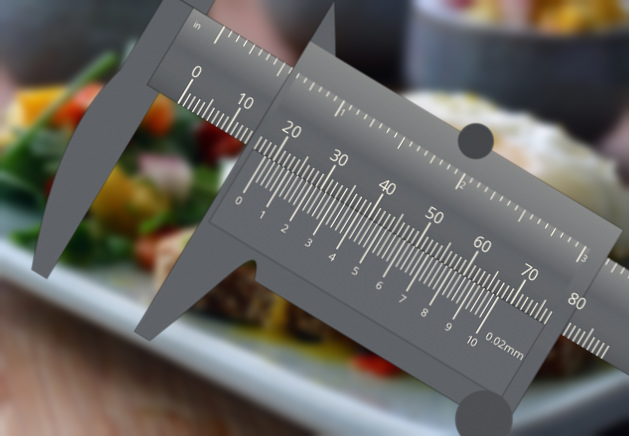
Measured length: 18.4 mm
